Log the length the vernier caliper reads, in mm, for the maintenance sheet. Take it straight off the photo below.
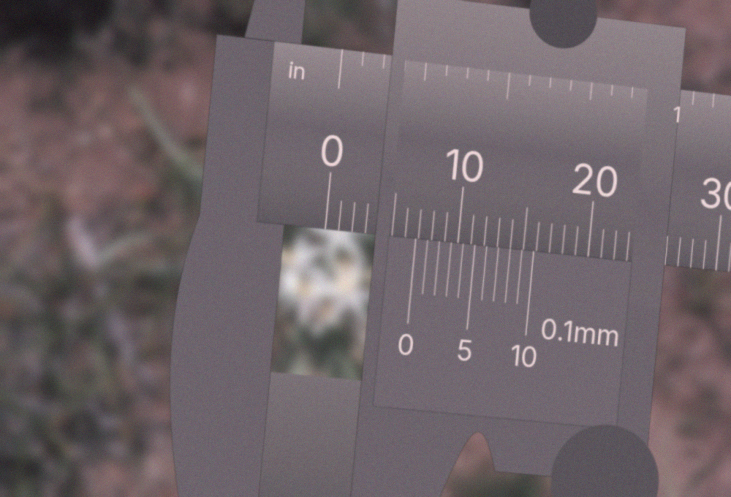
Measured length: 6.8 mm
